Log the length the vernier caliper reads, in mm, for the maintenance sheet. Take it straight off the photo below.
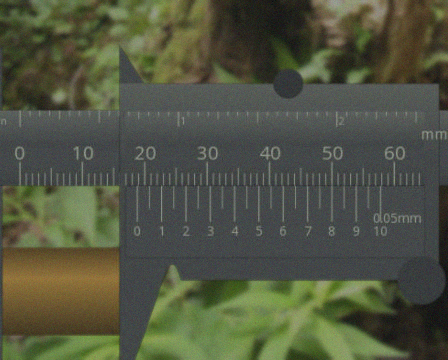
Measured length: 18.8 mm
